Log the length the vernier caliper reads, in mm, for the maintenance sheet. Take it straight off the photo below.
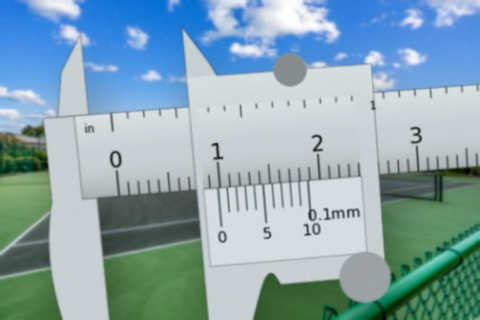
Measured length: 9.8 mm
